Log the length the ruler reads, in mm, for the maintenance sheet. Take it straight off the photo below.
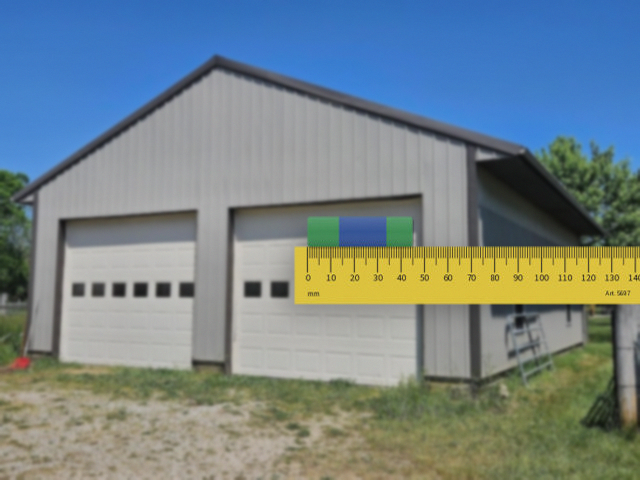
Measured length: 45 mm
